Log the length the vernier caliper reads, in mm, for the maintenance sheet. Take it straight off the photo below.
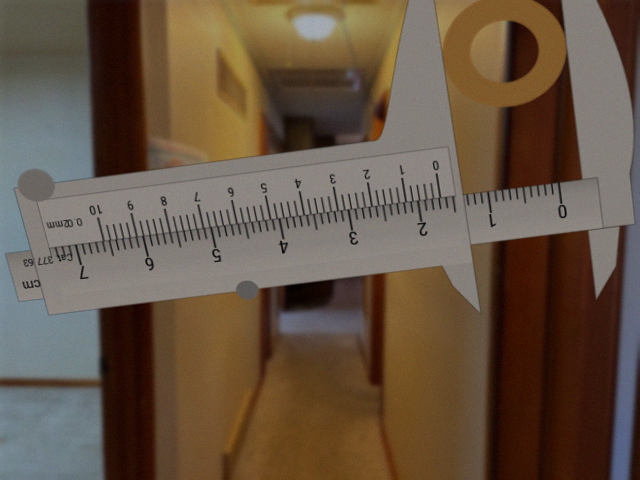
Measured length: 16.8 mm
